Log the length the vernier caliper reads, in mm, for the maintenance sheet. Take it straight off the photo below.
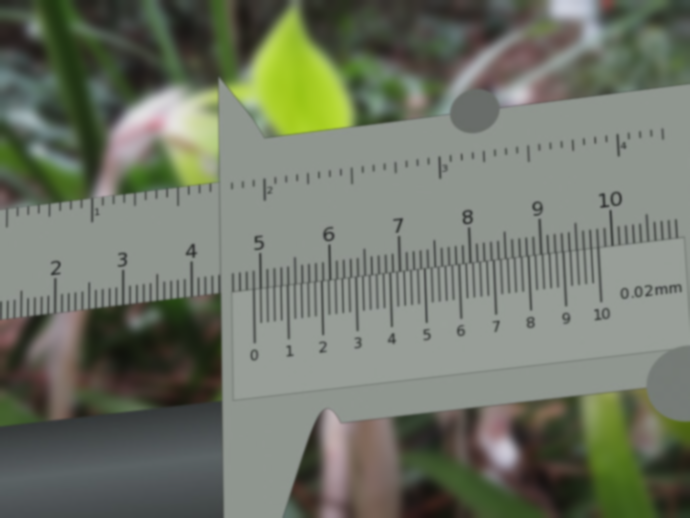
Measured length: 49.0 mm
